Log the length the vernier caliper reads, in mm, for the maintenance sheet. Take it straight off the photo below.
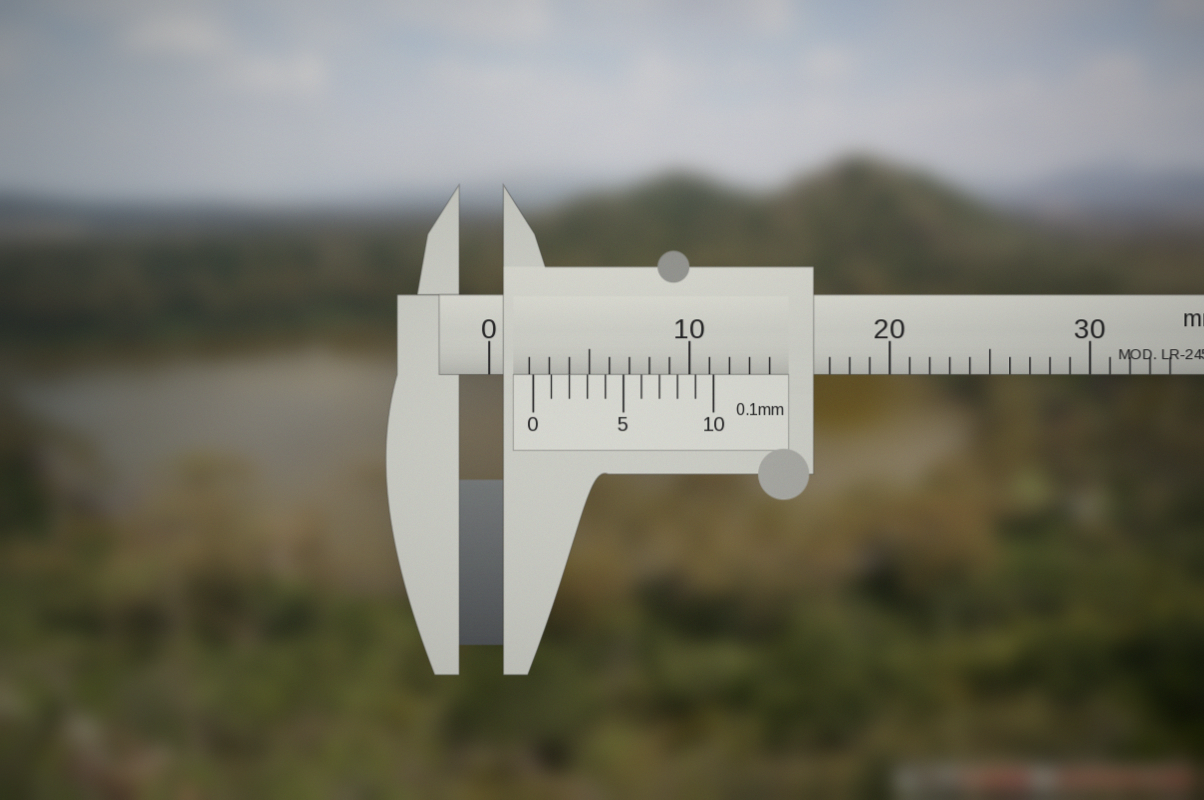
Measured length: 2.2 mm
